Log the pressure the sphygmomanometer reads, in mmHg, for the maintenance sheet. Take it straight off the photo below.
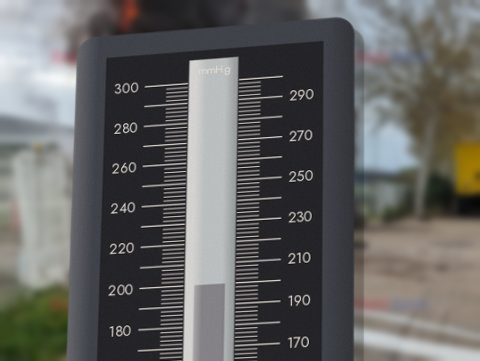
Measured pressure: 200 mmHg
